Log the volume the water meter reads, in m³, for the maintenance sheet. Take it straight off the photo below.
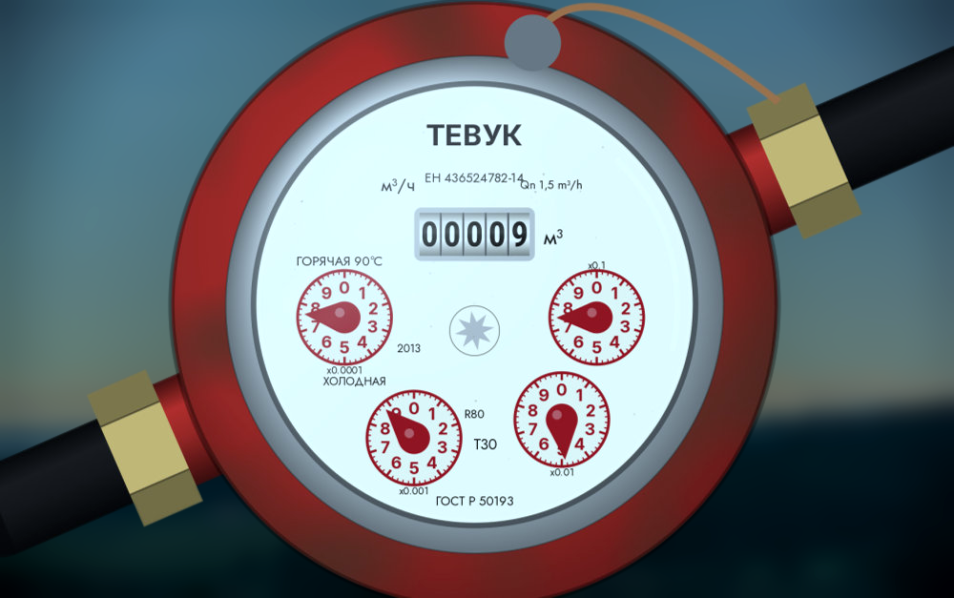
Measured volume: 9.7487 m³
